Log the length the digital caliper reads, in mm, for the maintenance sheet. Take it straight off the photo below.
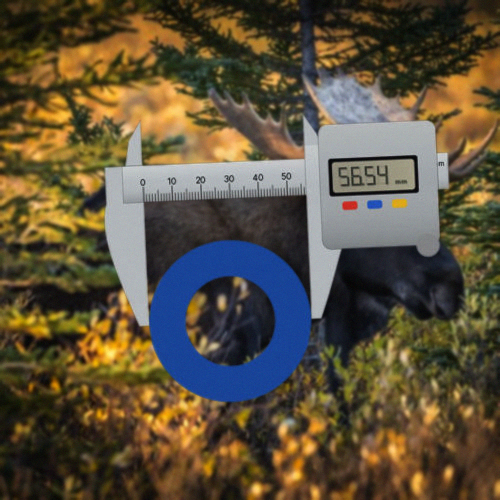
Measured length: 56.54 mm
